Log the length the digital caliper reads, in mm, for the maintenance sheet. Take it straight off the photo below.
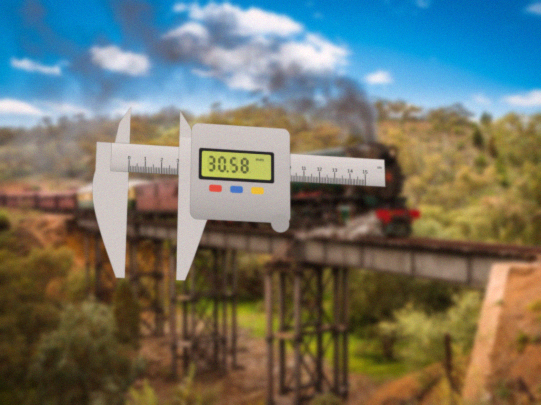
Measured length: 30.58 mm
